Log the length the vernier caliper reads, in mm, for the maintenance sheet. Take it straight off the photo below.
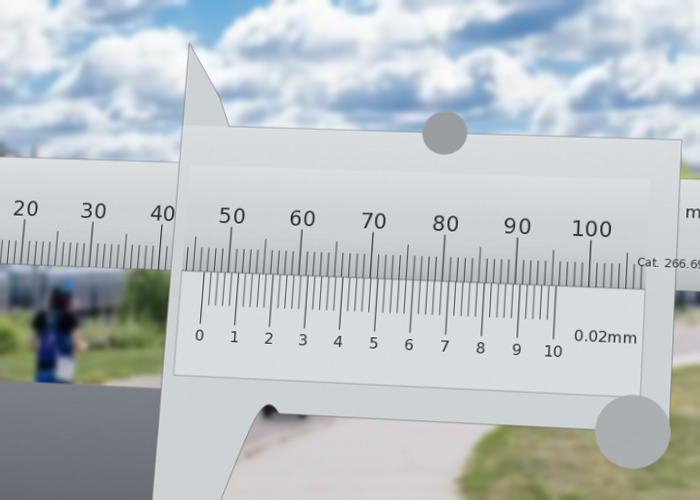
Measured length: 46.6 mm
